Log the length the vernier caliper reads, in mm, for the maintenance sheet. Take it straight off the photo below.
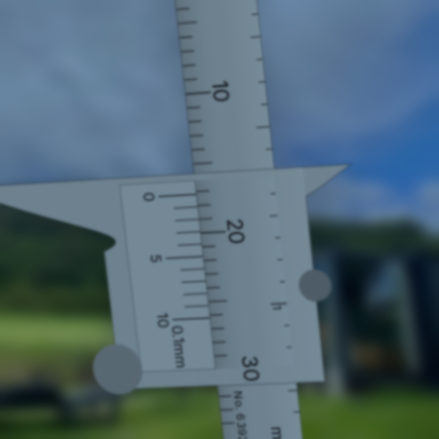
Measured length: 17.2 mm
